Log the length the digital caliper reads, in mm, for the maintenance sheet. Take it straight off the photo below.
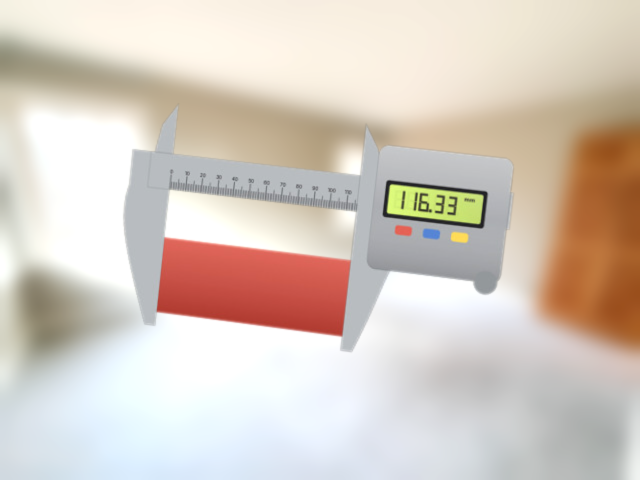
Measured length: 116.33 mm
